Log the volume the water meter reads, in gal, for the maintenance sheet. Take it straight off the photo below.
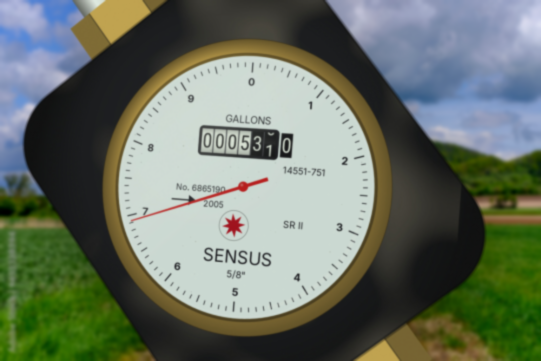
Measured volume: 5306.9 gal
